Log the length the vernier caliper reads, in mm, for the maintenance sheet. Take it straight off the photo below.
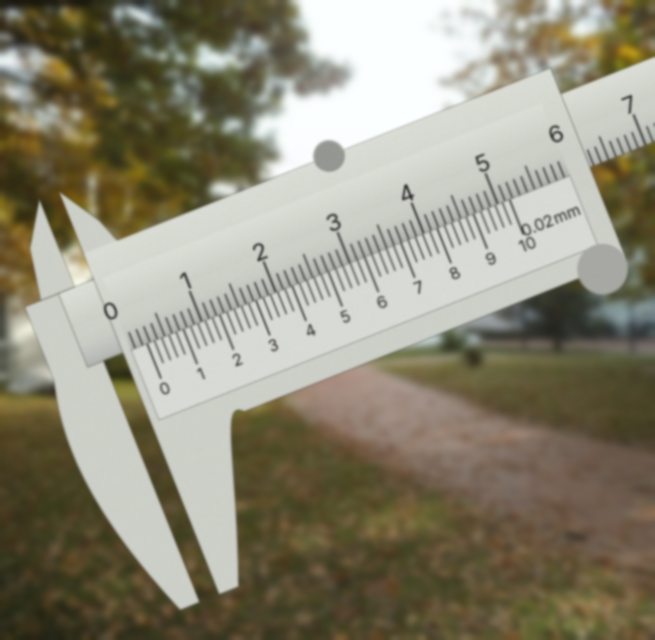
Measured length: 2.6 mm
